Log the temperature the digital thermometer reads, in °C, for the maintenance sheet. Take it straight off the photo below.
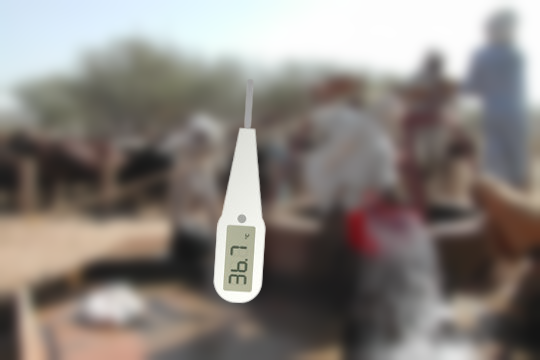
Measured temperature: 36.7 °C
